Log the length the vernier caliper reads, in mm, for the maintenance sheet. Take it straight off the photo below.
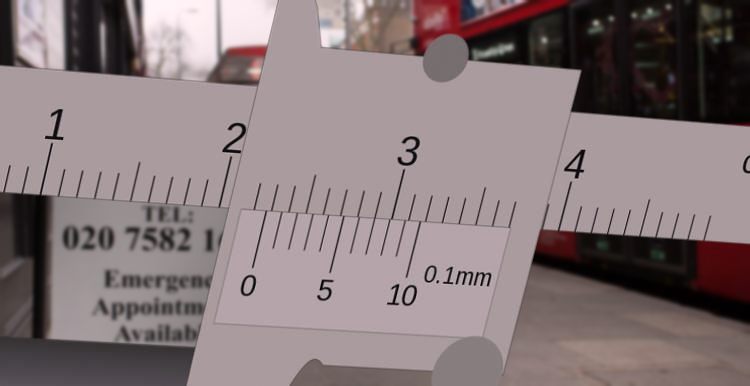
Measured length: 22.7 mm
